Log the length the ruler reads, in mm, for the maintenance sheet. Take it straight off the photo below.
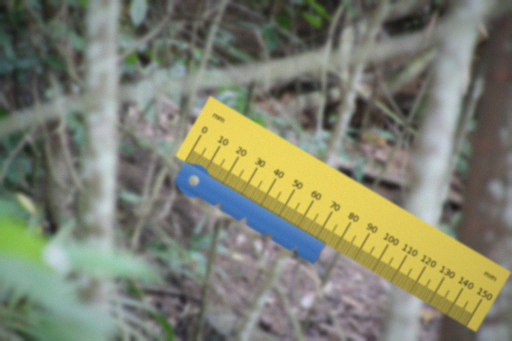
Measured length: 75 mm
